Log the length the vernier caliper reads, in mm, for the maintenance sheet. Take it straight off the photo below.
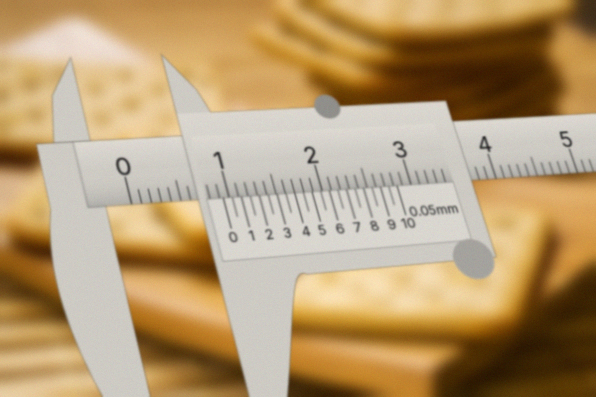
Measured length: 9.4 mm
